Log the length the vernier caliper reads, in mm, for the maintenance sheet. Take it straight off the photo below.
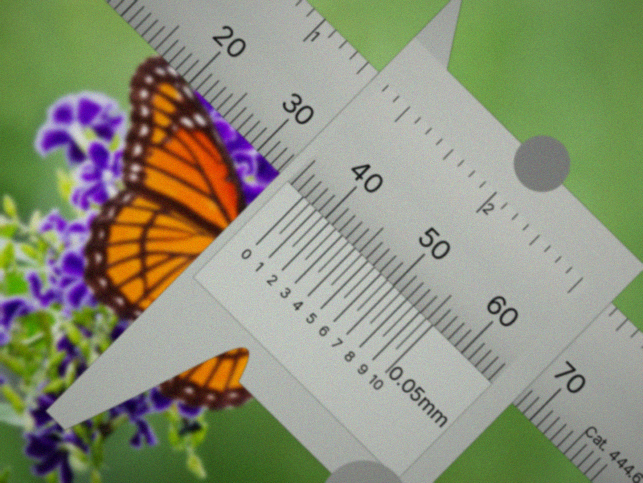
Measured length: 36.8 mm
